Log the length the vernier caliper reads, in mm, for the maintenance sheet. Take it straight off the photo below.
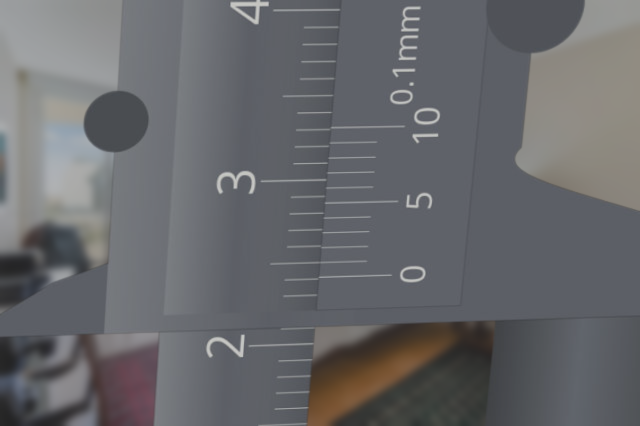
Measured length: 24.1 mm
